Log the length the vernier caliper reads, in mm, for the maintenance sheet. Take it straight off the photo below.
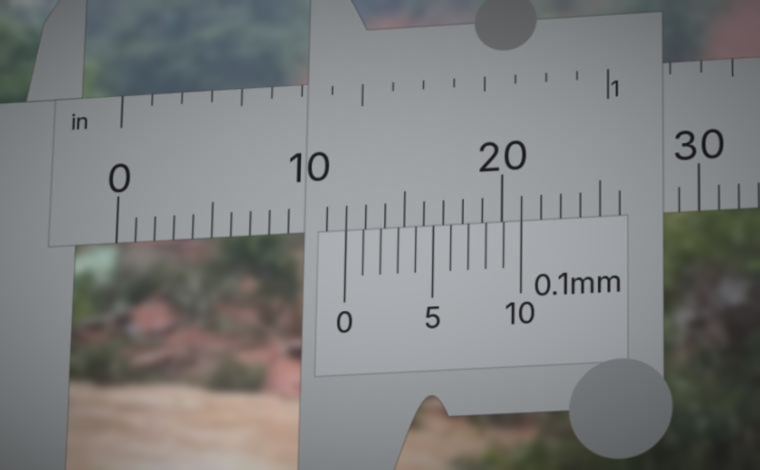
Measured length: 12.0 mm
